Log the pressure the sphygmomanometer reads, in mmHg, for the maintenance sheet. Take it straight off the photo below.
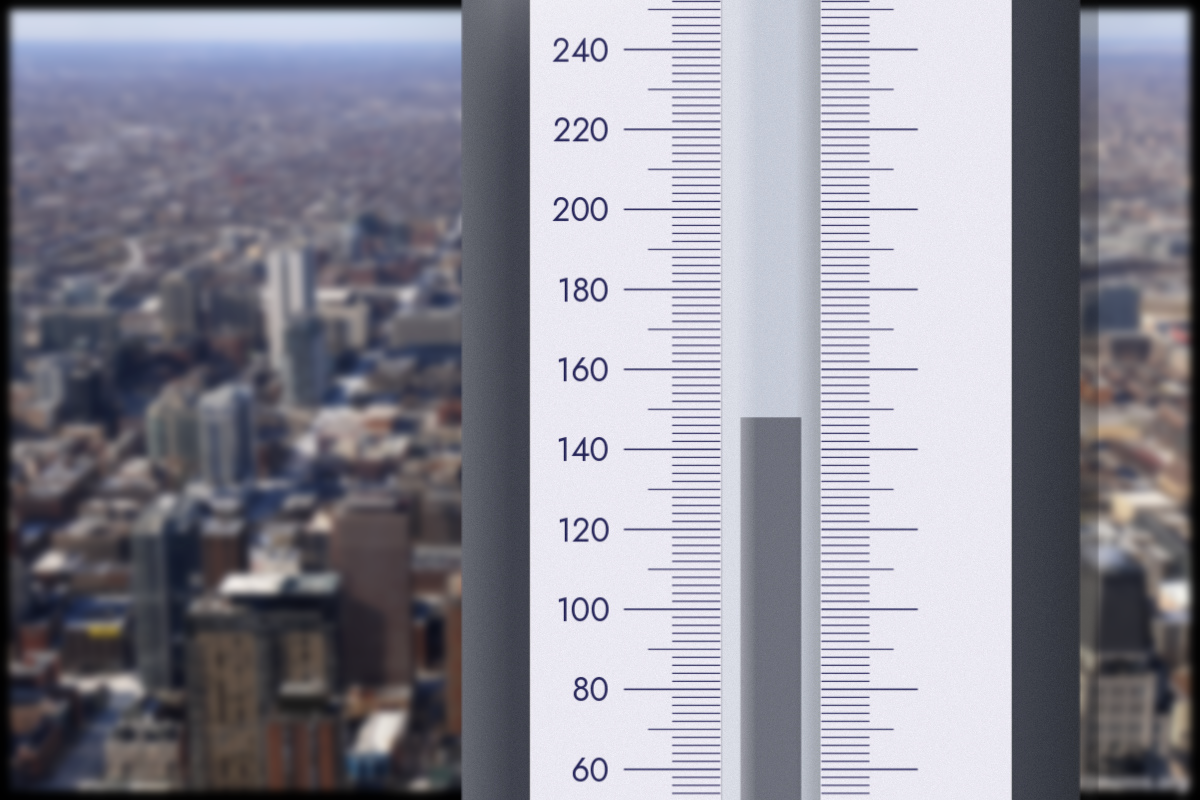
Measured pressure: 148 mmHg
